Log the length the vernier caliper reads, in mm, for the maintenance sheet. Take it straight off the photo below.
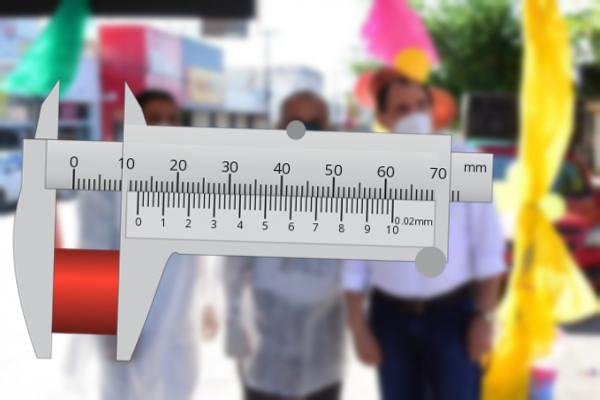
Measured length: 12.5 mm
